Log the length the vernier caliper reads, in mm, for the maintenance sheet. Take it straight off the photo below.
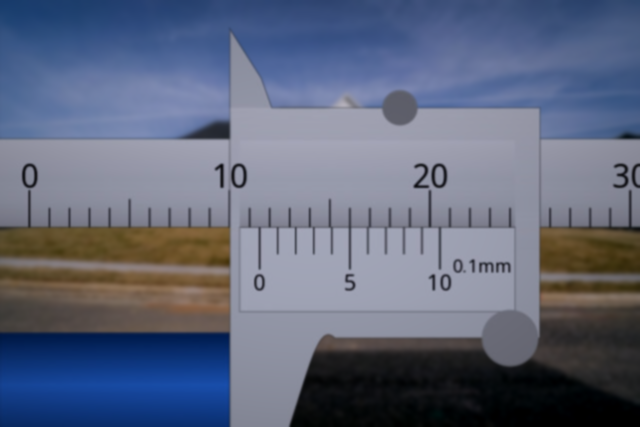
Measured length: 11.5 mm
